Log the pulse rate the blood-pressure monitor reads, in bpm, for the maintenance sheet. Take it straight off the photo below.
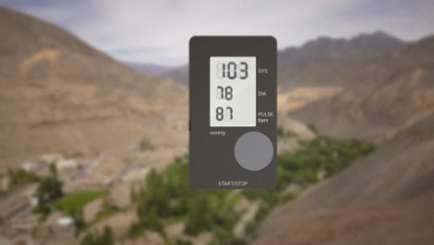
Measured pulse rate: 87 bpm
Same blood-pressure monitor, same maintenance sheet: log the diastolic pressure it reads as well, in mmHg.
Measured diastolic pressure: 78 mmHg
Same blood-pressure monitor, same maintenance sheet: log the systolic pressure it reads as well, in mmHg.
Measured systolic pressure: 103 mmHg
